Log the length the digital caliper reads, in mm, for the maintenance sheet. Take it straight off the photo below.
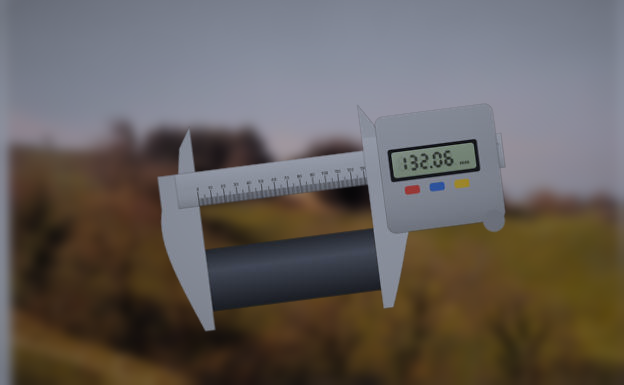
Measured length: 132.06 mm
